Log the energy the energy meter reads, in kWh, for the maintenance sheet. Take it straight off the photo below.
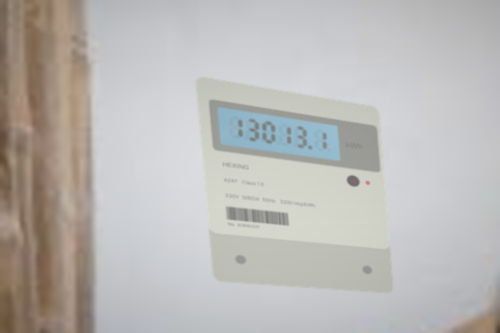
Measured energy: 13013.1 kWh
